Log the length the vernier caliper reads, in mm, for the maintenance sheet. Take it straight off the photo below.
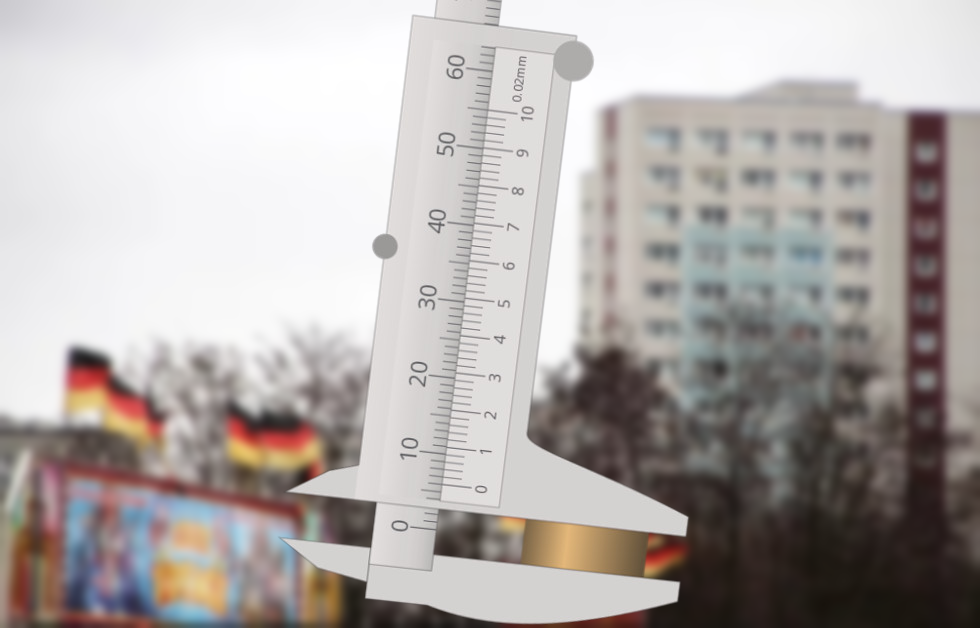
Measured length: 6.0 mm
